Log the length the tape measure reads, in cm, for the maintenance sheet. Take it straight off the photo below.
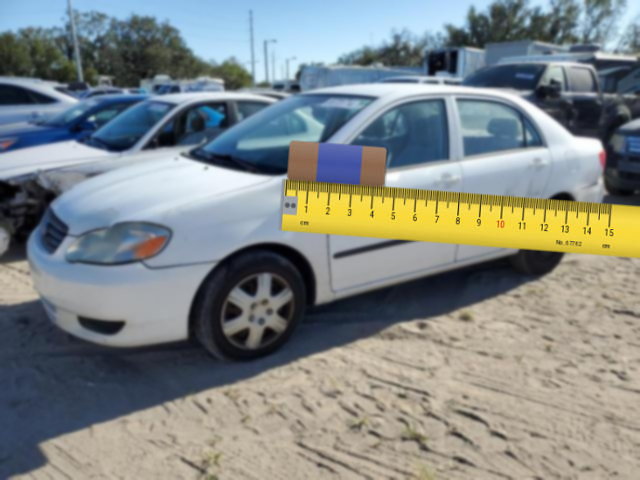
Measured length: 4.5 cm
